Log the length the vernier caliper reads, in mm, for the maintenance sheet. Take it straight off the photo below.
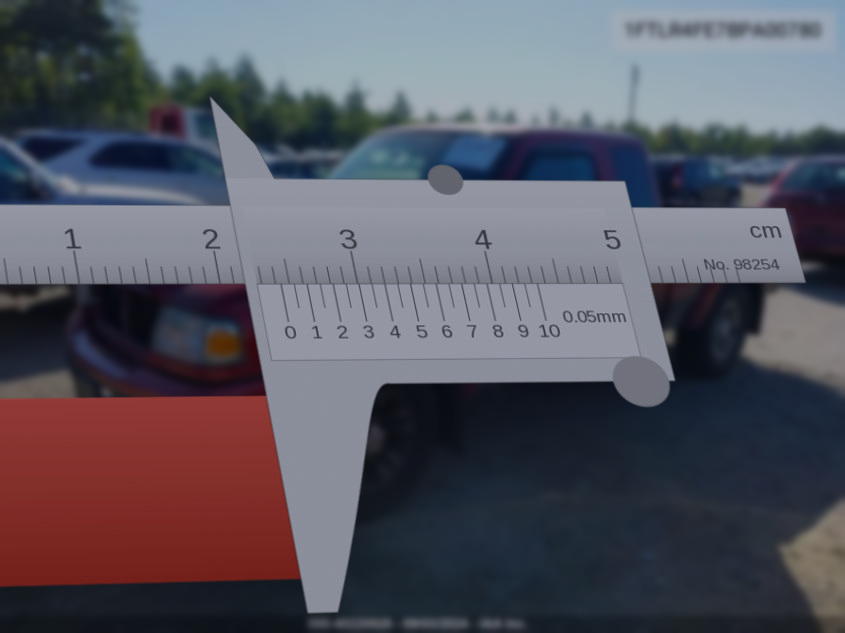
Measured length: 24.4 mm
